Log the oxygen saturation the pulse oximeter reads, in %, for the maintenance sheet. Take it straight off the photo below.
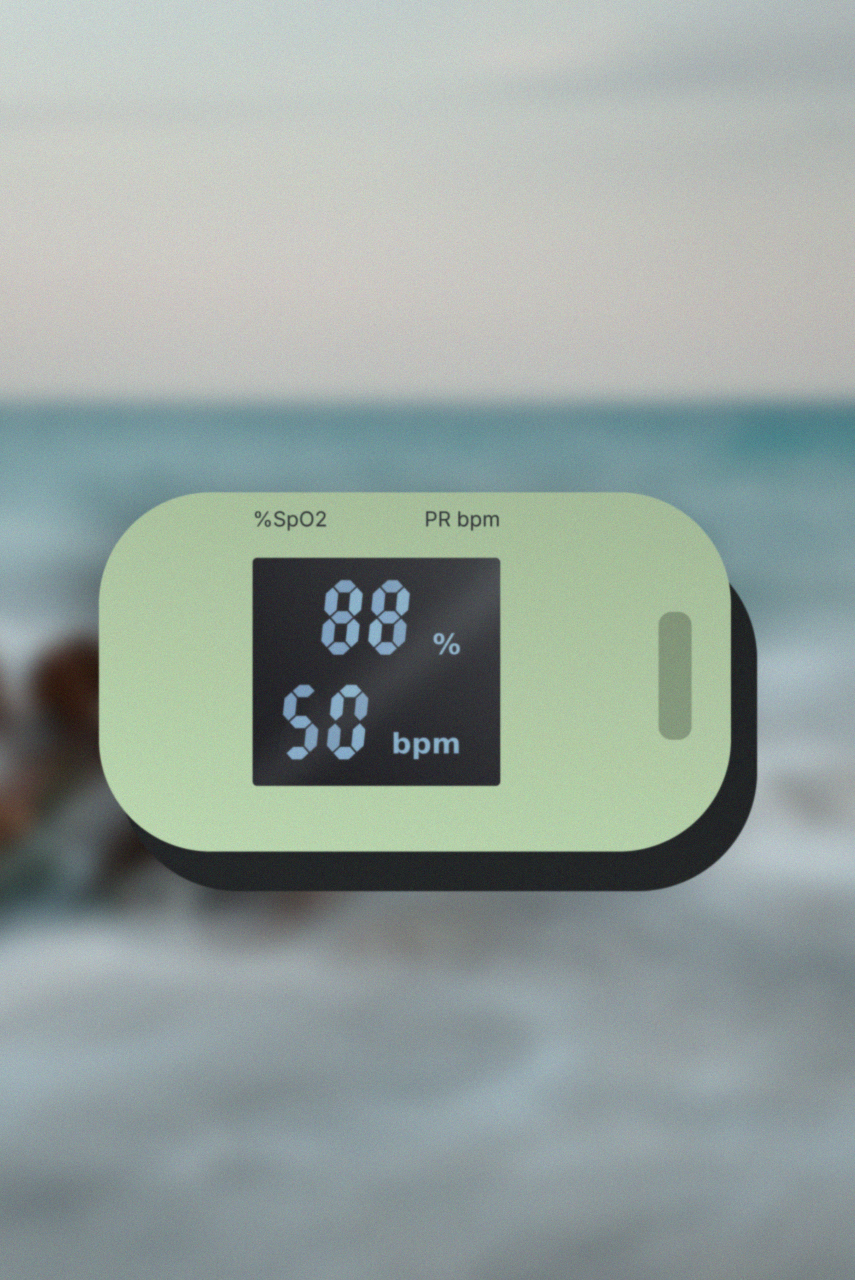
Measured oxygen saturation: 88 %
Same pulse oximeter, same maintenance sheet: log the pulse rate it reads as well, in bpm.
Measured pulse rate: 50 bpm
